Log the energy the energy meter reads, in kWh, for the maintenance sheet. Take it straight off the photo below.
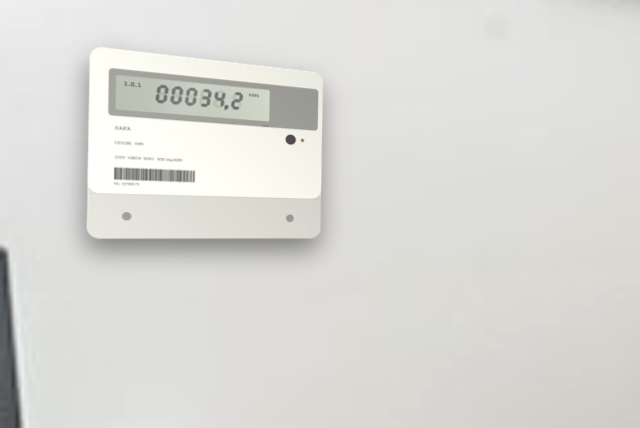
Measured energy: 34.2 kWh
